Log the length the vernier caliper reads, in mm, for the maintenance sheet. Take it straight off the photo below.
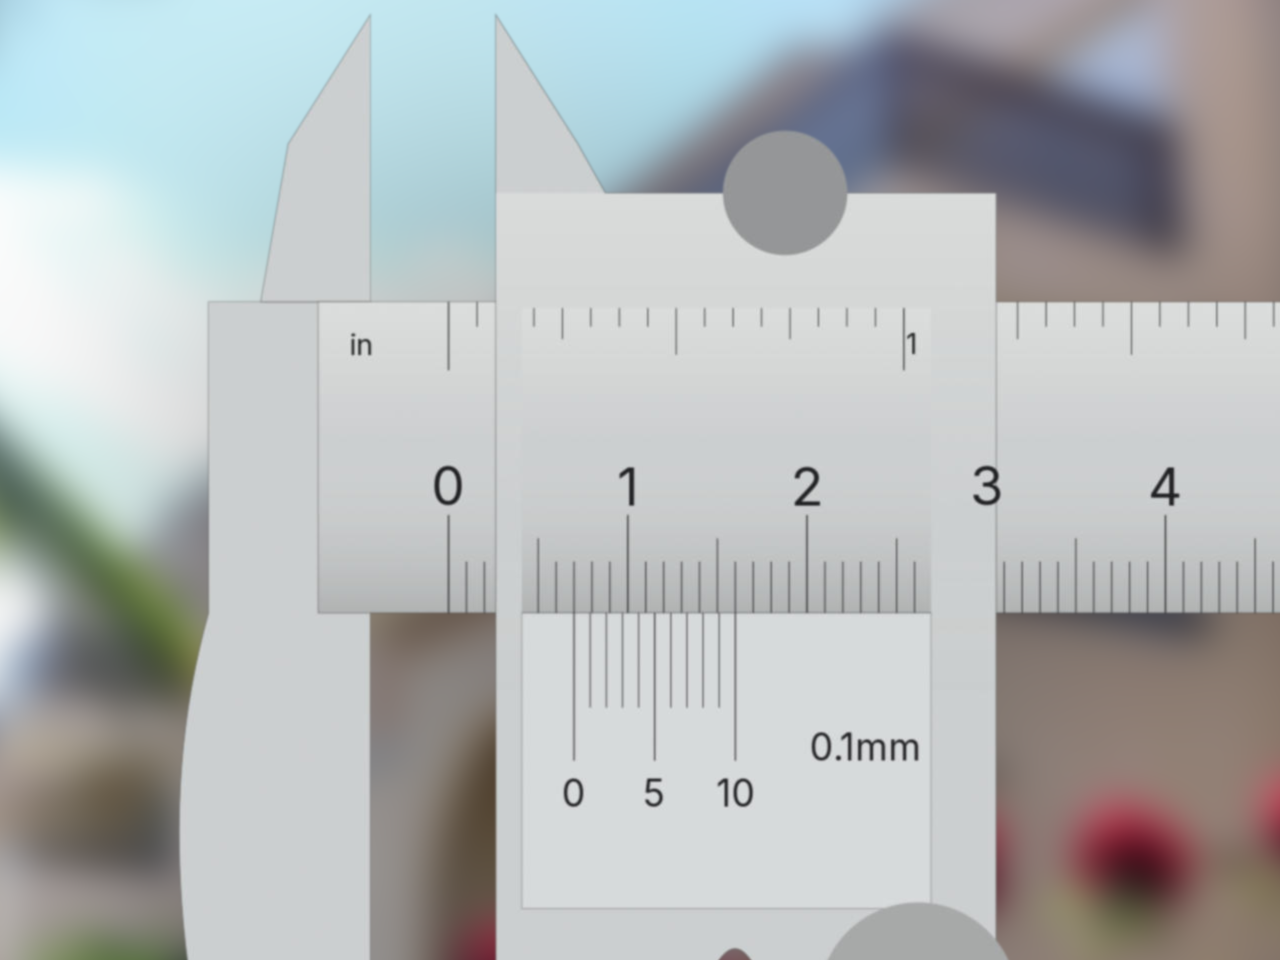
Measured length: 7.0 mm
